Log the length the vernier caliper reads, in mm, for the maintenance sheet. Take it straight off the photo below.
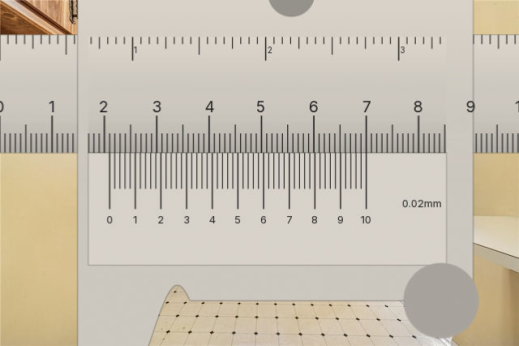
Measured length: 21.0 mm
